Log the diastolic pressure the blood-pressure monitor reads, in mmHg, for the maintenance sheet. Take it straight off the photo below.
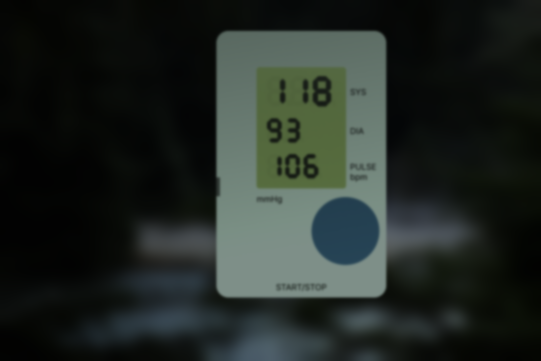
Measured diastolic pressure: 93 mmHg
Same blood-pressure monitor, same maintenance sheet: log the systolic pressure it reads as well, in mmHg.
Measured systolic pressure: 118 mmHg
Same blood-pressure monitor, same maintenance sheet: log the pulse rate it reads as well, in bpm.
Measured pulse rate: 106 bpm
